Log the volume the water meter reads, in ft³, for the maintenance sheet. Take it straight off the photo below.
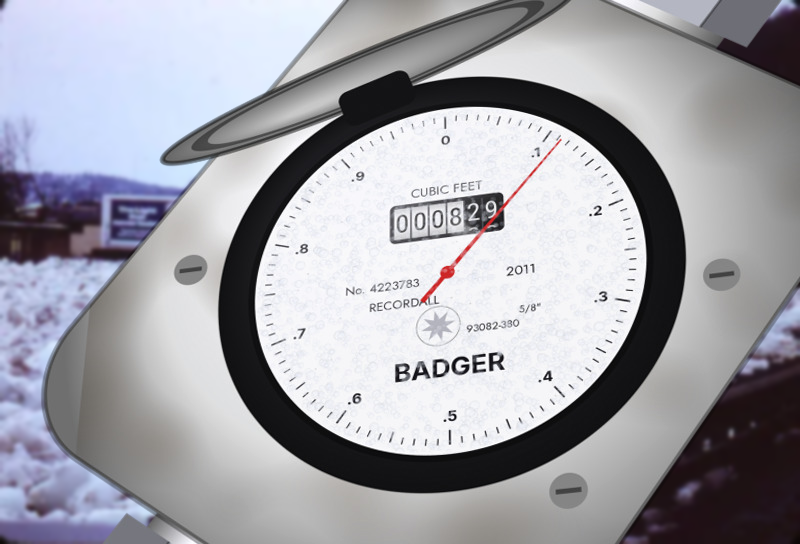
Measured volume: 829.11 ft³
